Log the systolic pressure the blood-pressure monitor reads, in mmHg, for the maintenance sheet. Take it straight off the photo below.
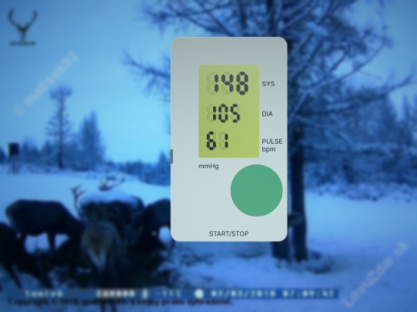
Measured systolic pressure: 148 mmHg
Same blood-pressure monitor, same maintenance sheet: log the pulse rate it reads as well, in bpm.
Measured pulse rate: 61 bpm
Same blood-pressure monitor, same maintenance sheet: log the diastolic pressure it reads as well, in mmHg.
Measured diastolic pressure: 105 mmHg
